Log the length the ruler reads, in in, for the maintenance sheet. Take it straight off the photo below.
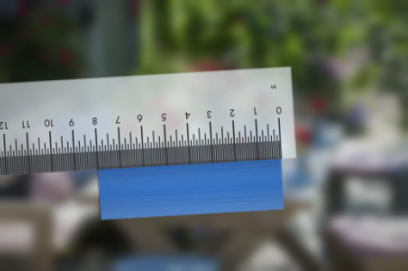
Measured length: 8 in
